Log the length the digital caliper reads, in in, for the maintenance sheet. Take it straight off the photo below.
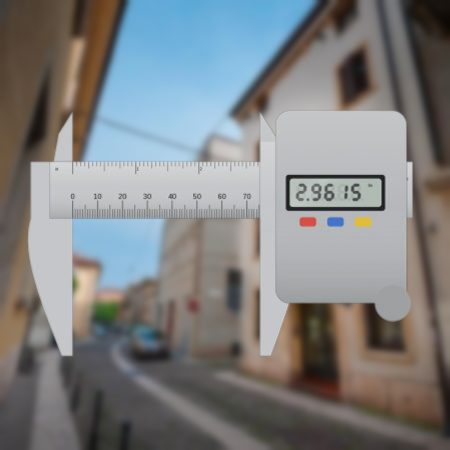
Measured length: 2.9615 in
